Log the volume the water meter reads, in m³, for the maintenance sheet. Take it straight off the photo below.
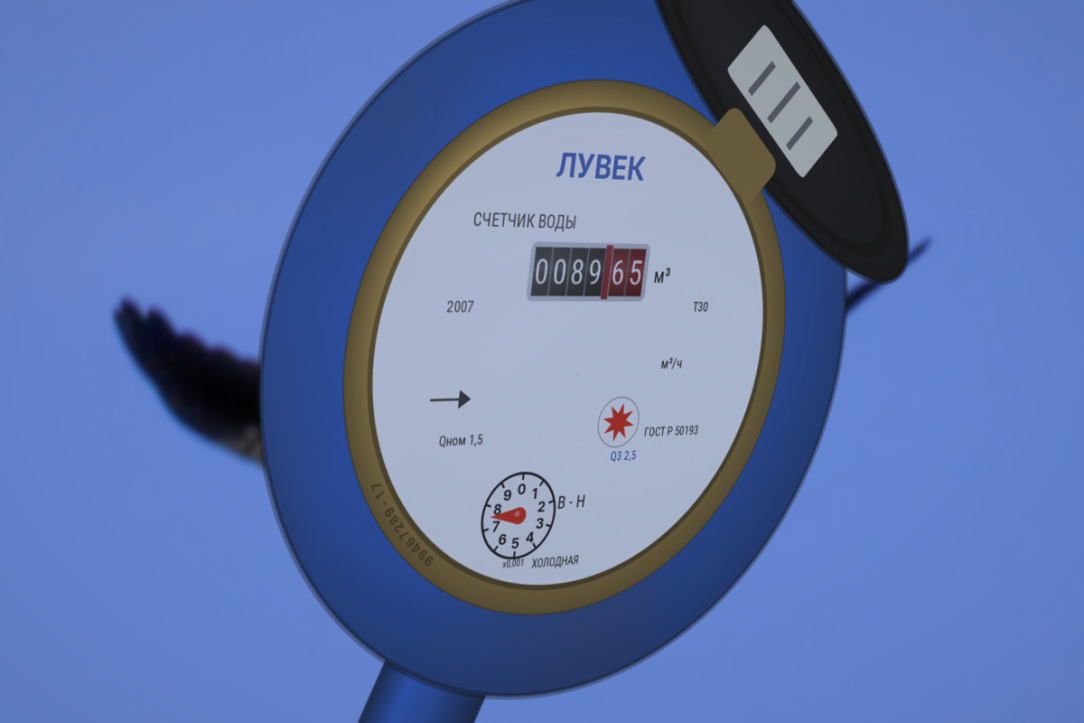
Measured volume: 89.657 m³
